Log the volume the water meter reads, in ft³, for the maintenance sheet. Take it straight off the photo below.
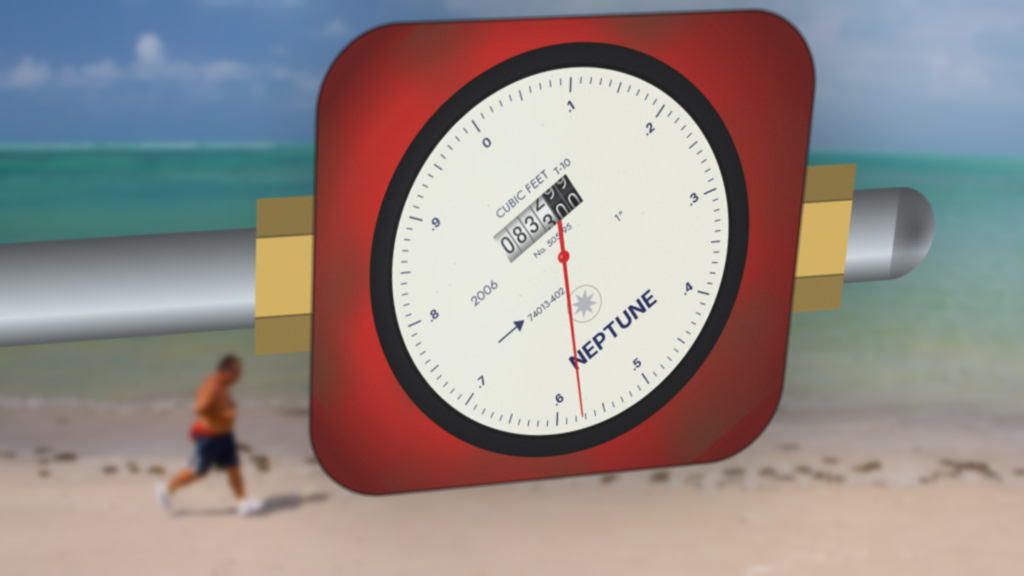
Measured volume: 83299.57 ft³
